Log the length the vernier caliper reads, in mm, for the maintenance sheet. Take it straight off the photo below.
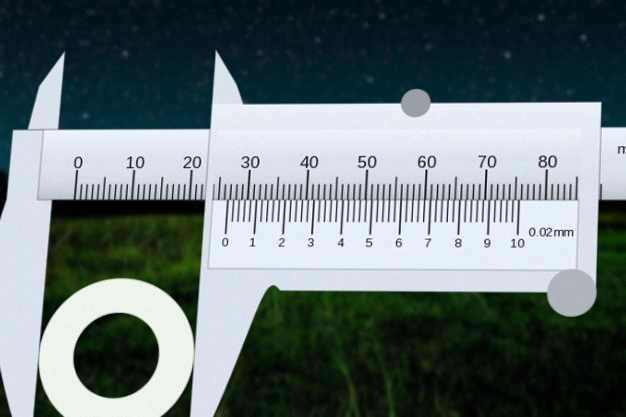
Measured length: 26.6 mm
